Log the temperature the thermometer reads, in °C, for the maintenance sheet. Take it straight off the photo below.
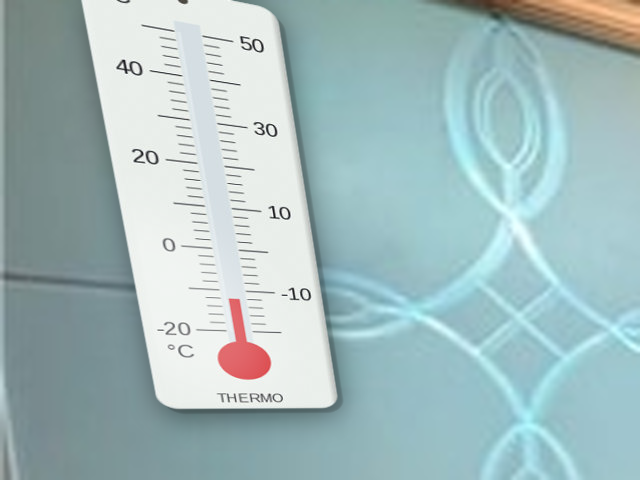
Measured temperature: -12 °C
